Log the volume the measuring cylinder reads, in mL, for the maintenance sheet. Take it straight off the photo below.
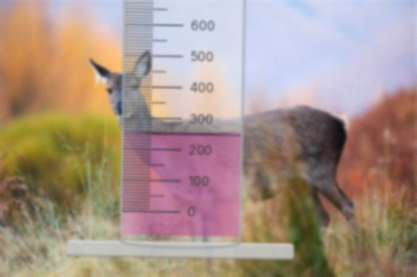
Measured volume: 250 mL
